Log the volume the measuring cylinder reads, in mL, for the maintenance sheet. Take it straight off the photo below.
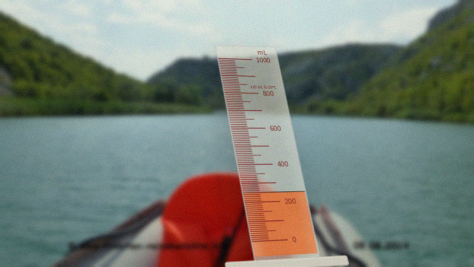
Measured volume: 250 mL
